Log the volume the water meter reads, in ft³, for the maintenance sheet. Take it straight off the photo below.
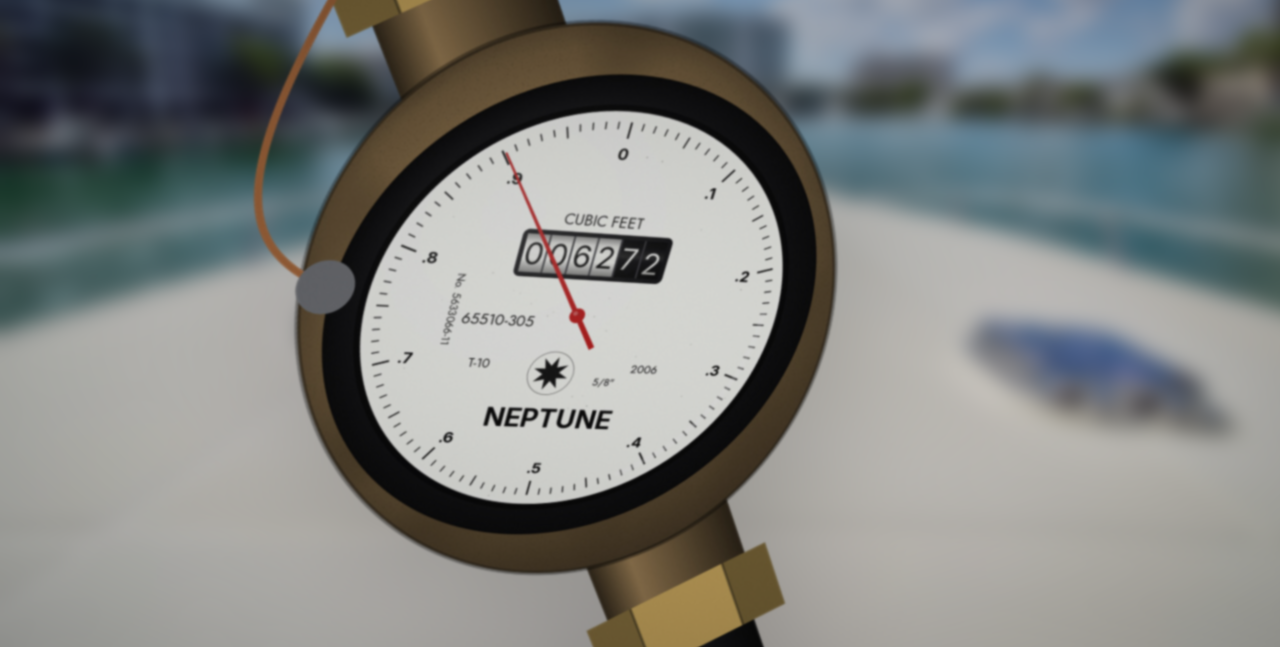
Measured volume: 6271.90 ft³
